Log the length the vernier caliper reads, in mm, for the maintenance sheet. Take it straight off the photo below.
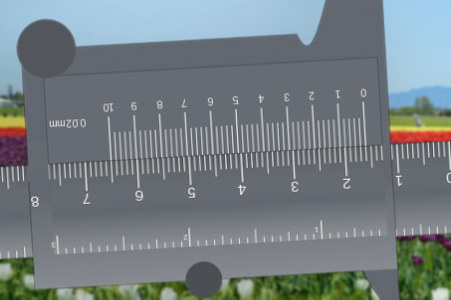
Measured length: 16.0 mm
